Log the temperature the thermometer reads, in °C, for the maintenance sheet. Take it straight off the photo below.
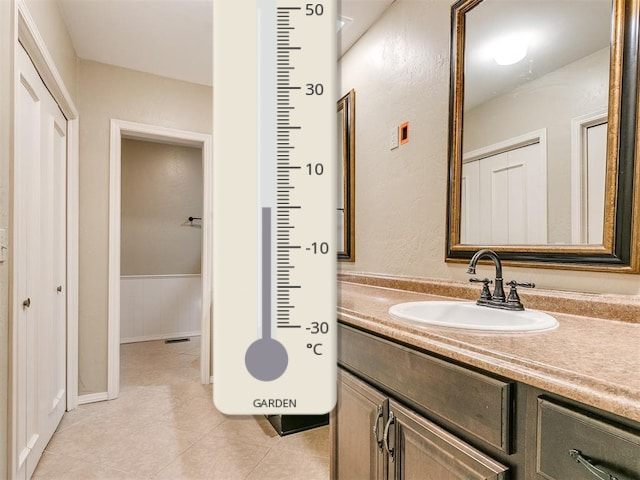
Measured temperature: 0 °C
